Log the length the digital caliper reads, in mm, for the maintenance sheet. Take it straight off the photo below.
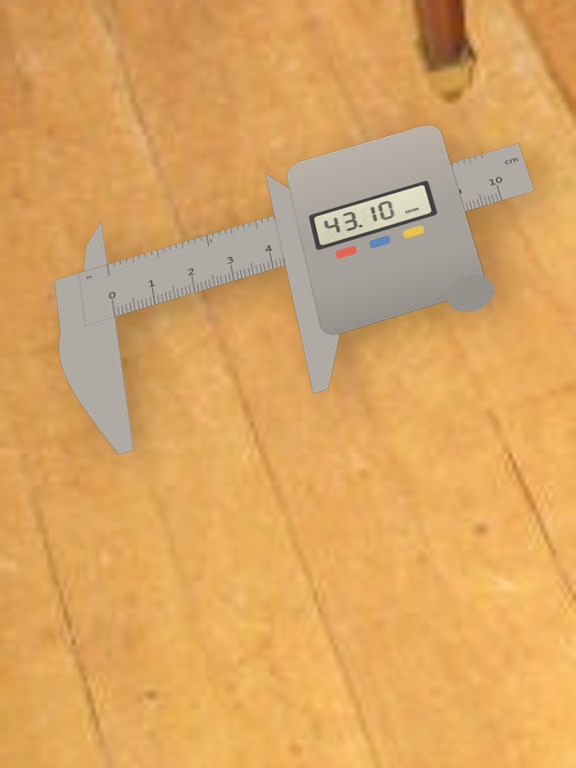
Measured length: 43.10 mm
